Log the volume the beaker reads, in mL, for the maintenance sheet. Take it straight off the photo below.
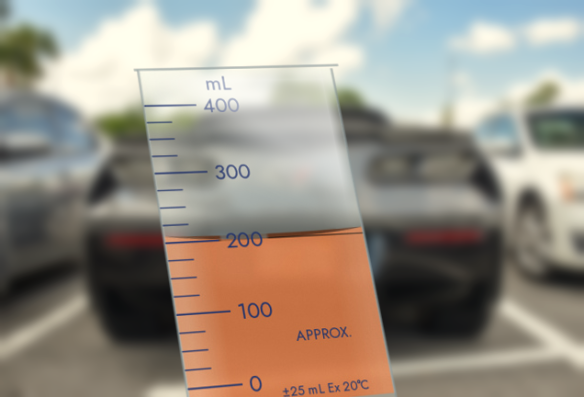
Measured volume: 200 mL
